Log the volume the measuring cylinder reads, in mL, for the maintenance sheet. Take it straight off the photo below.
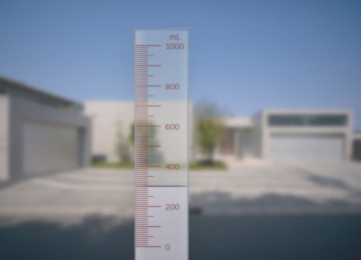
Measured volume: 300 mL
